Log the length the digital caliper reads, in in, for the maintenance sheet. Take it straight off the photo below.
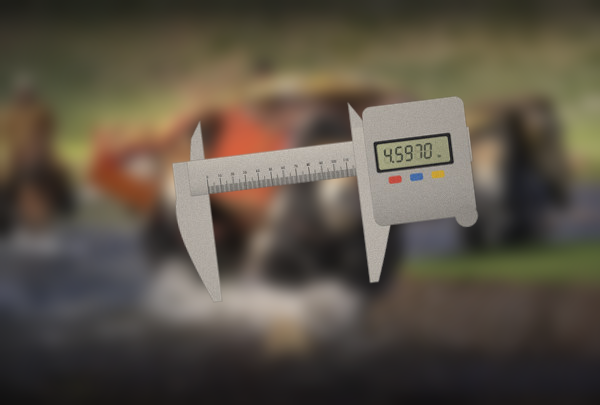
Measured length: 4.5970 in
